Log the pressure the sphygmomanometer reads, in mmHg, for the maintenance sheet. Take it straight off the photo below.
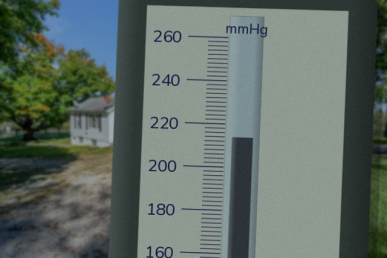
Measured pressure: 214 mmHg
